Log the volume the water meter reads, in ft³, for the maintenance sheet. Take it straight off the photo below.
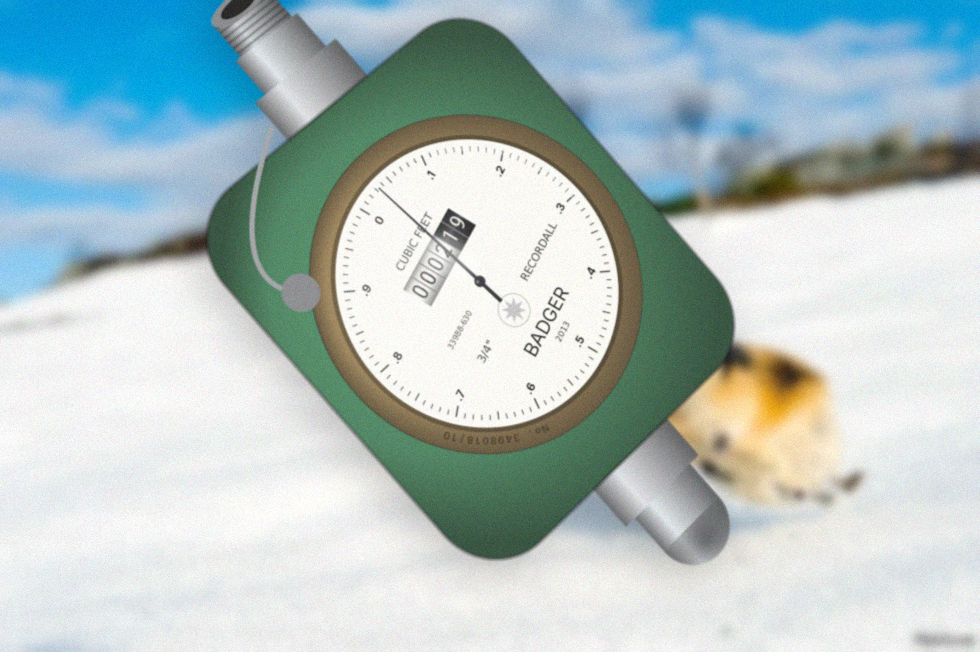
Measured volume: 219.03 ft³
